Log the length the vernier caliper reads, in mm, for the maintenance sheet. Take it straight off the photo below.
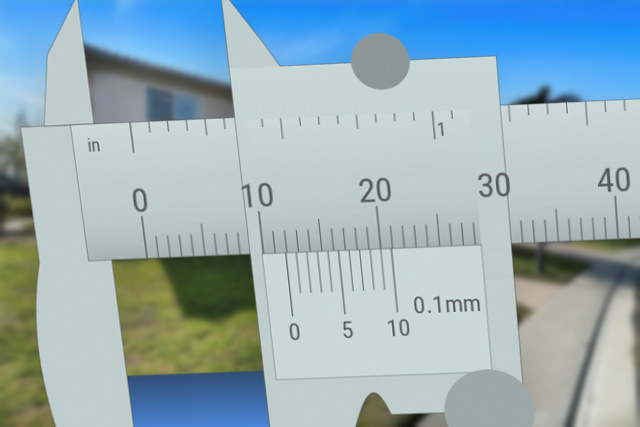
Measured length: 11.9 mm
